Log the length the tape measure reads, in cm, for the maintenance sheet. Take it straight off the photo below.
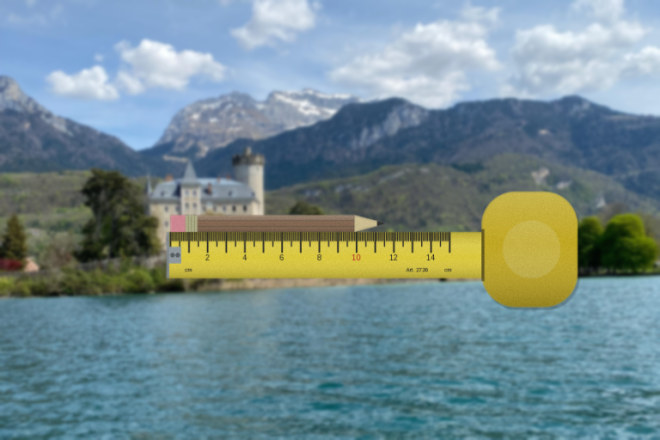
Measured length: 11.5 cm
